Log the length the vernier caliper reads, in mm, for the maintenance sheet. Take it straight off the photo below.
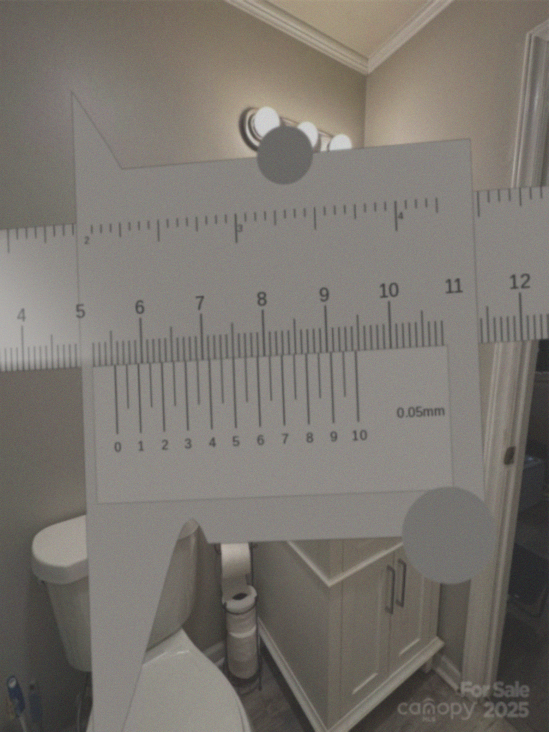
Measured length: 55.5 mm
